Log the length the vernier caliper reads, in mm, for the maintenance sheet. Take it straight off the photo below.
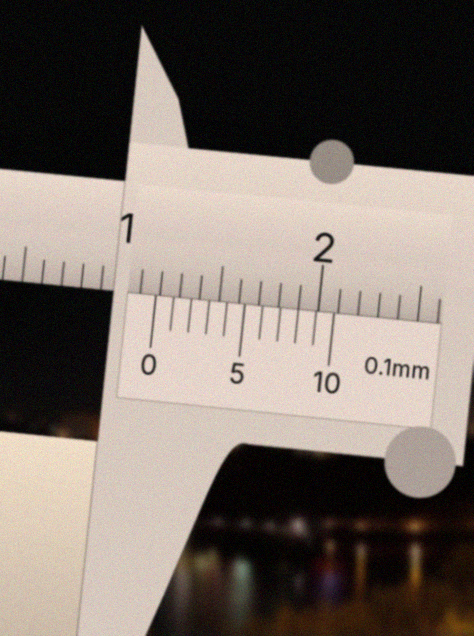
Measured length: 11.8 mm
